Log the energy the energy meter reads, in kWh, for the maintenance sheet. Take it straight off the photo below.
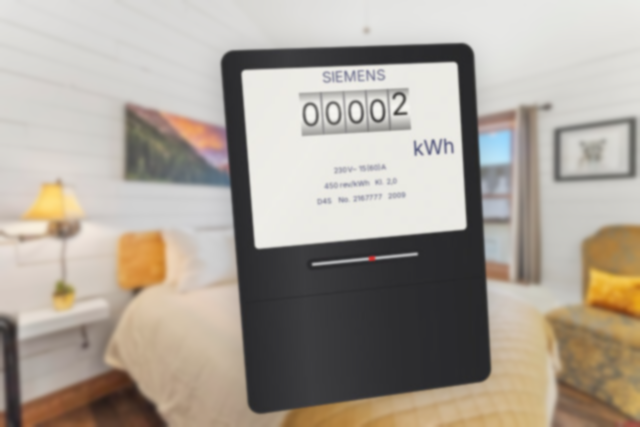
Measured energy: 2 kWh
